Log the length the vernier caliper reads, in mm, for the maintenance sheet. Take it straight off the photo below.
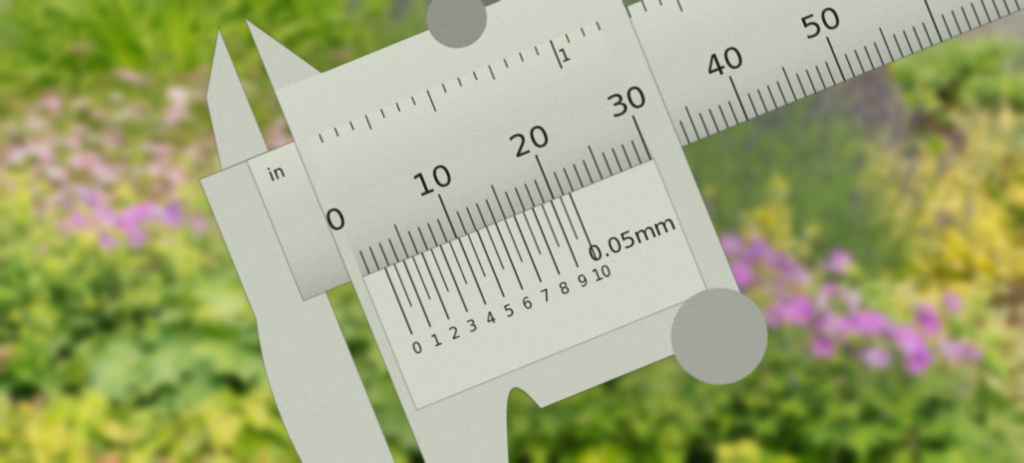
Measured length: 2.6 mm
